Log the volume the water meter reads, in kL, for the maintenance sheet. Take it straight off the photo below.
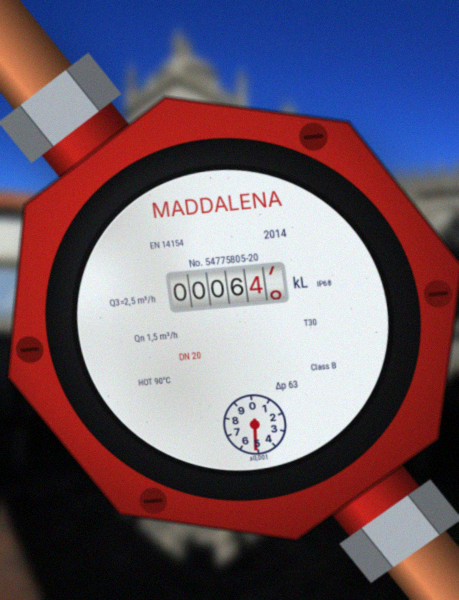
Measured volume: 6.475 kL
